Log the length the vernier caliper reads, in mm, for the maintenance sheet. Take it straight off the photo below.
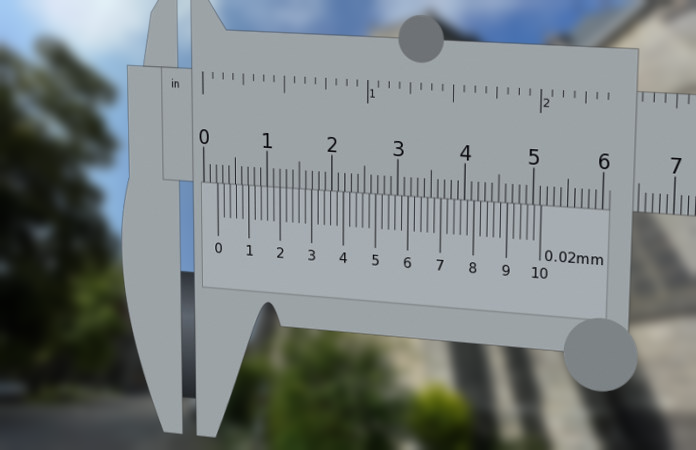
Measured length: 2.2 mm
